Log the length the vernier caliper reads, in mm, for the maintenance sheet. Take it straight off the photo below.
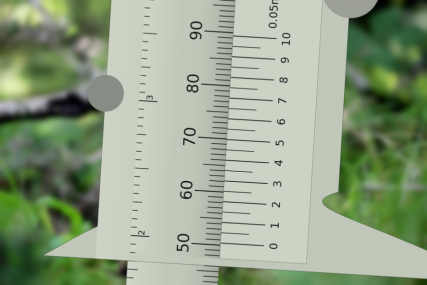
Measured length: 50.4 mm
